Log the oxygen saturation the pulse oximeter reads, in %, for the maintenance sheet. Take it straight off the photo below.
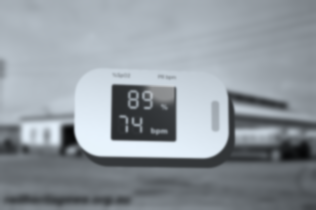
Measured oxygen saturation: 89 %
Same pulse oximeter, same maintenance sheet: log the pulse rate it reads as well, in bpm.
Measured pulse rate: 74 bpm
